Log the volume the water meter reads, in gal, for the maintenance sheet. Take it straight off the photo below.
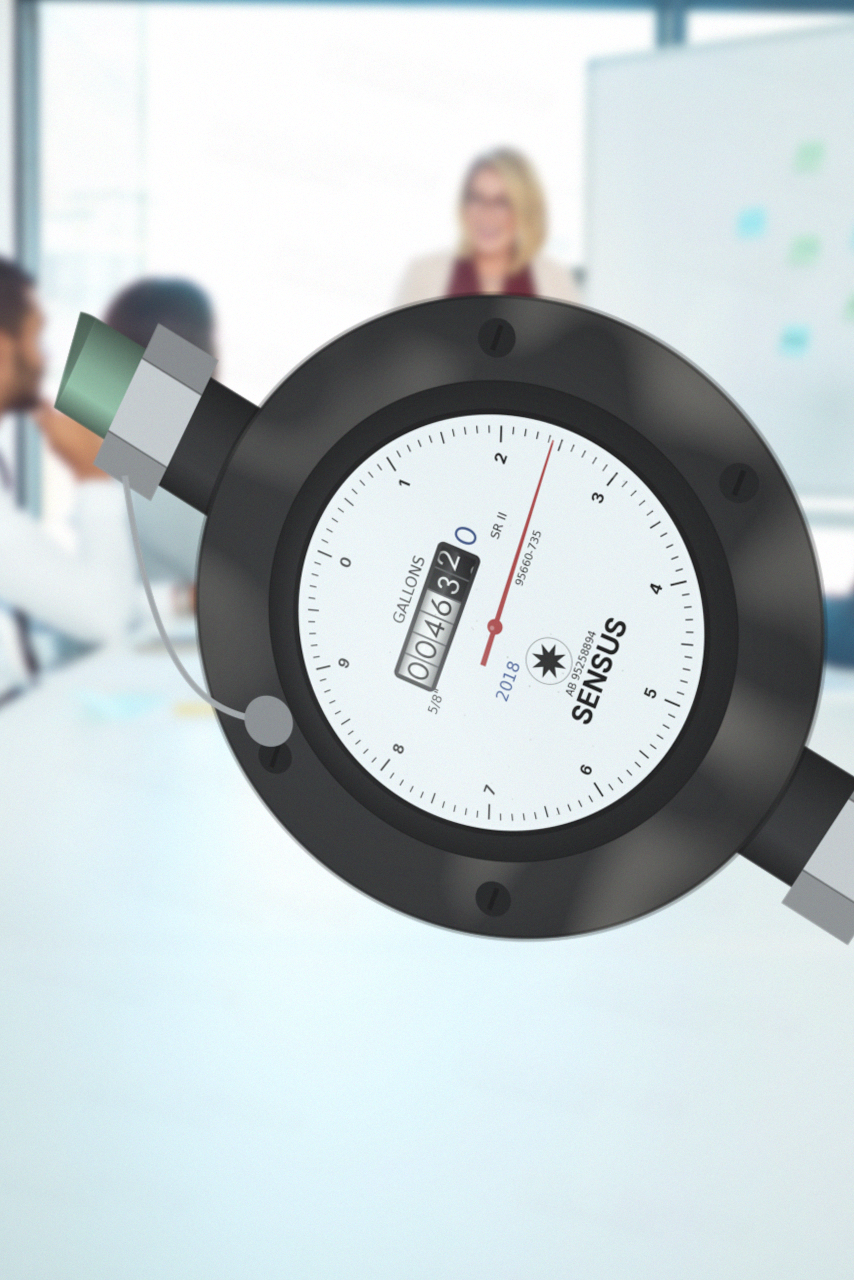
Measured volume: 46322.4 gal
